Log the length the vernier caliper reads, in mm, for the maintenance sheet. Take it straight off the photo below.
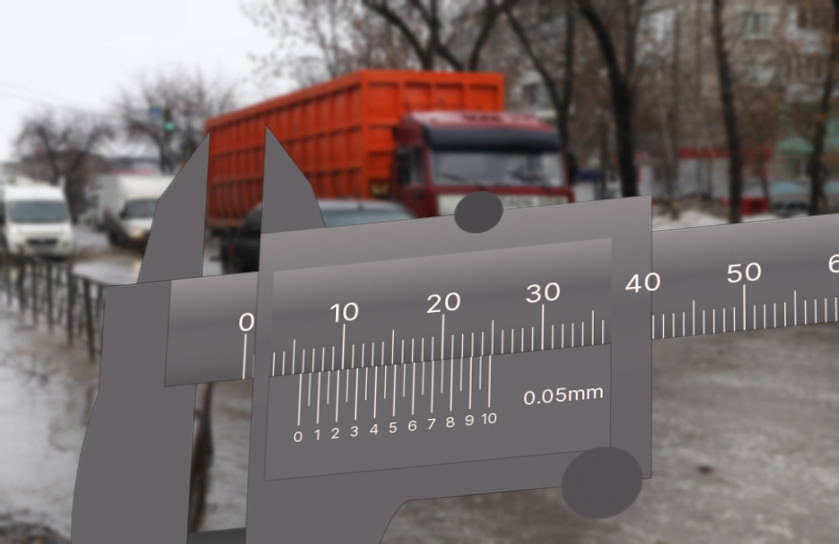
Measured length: 5.8 mm
